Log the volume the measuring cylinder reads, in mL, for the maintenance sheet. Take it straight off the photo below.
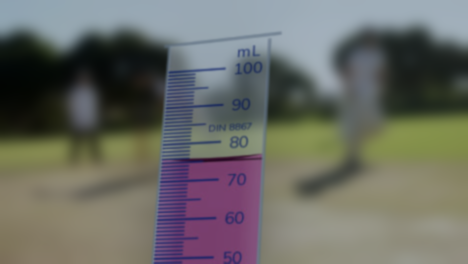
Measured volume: 75 mL
